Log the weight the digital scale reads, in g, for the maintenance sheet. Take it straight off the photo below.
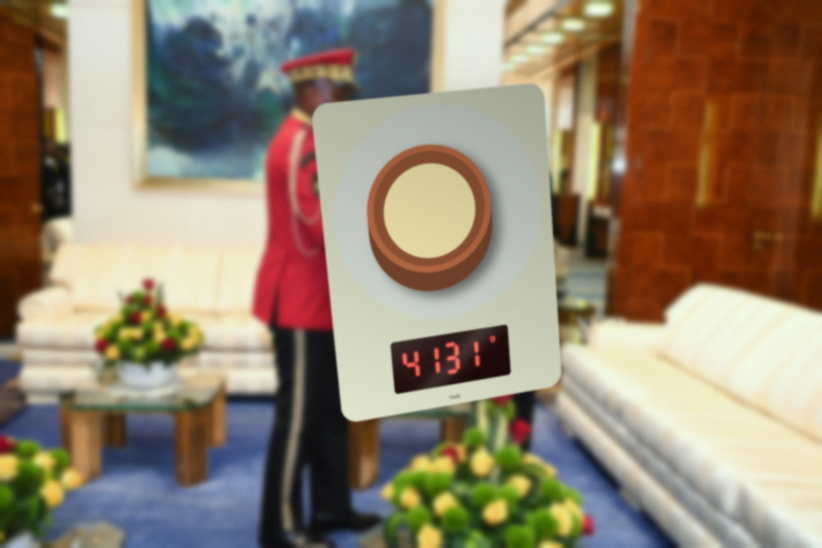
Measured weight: 4131 g
